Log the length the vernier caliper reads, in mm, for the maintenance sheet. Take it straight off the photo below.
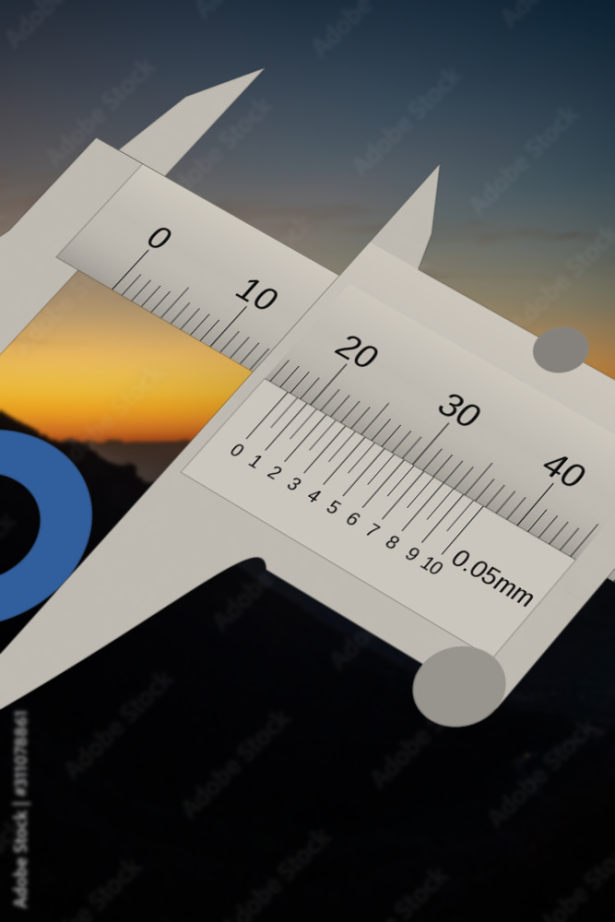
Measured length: 17.8 mm
